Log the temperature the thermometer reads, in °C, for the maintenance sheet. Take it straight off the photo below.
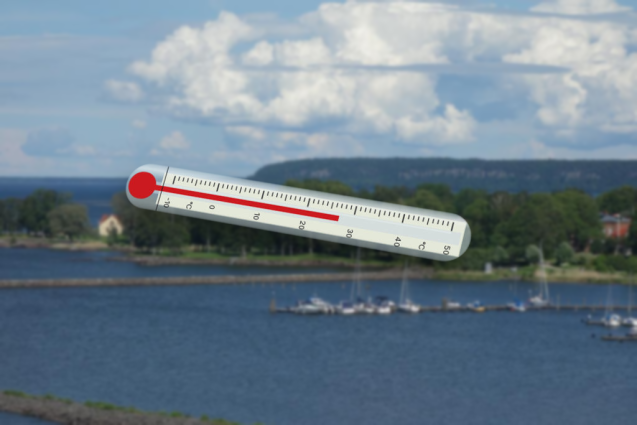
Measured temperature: 27 °C
